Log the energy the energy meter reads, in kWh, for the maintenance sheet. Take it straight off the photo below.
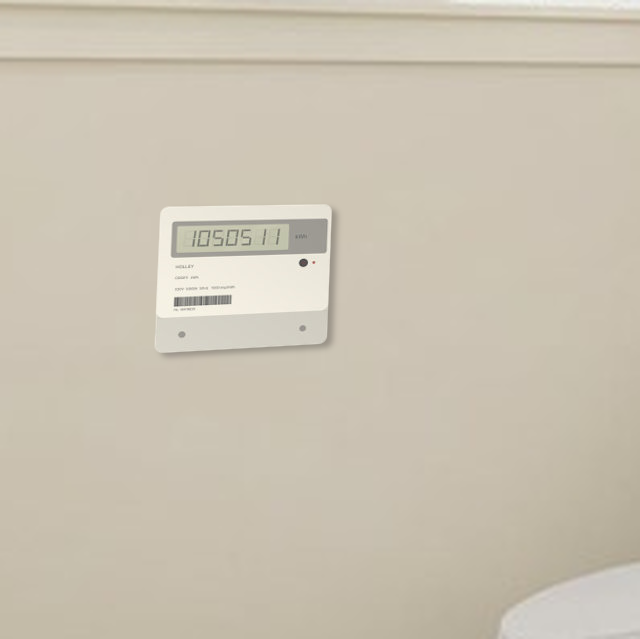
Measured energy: 1050511 kWh
